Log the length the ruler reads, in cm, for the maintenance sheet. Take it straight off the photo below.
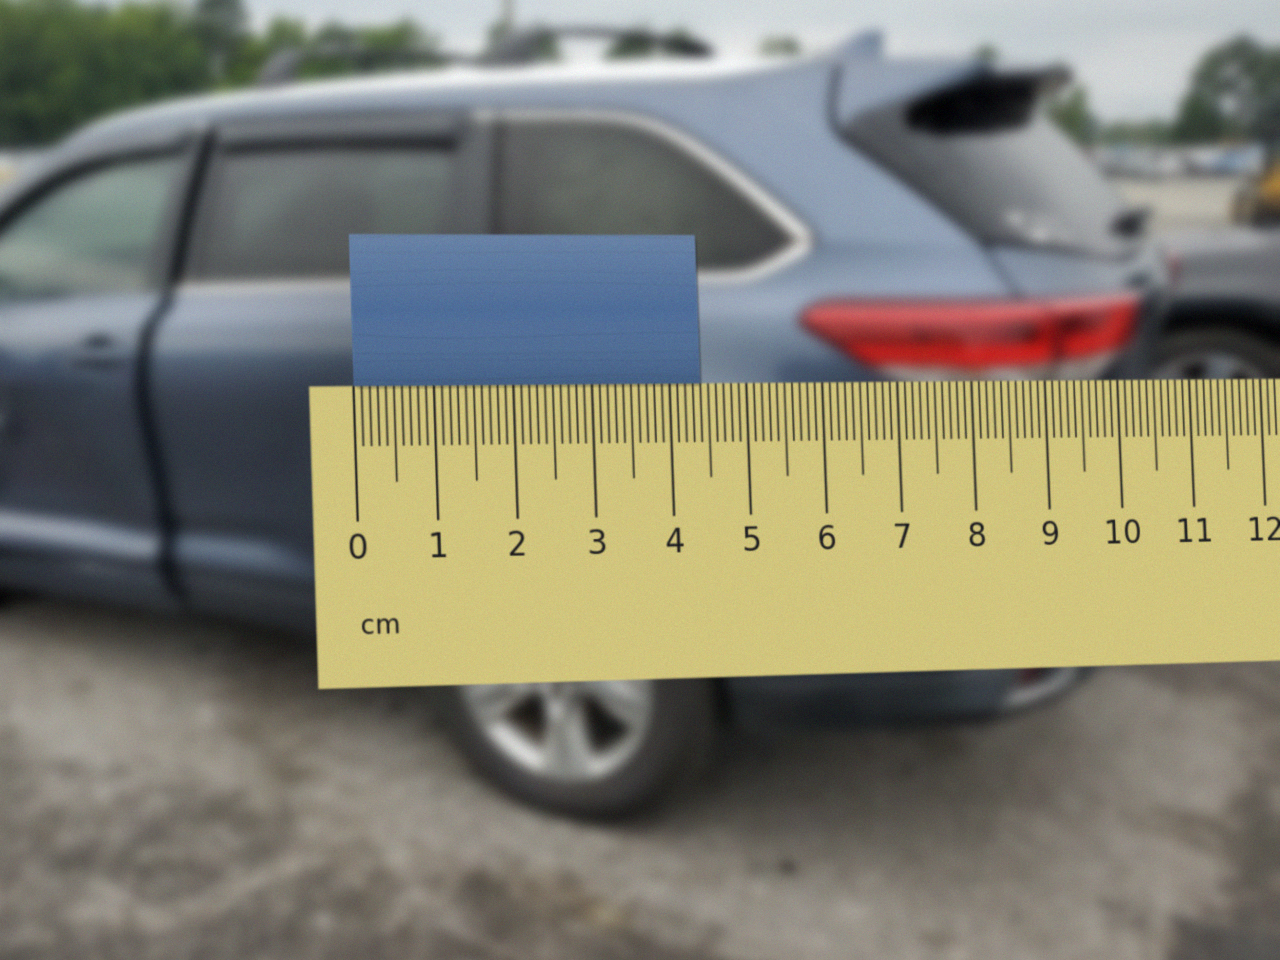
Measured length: 4.4 cm
